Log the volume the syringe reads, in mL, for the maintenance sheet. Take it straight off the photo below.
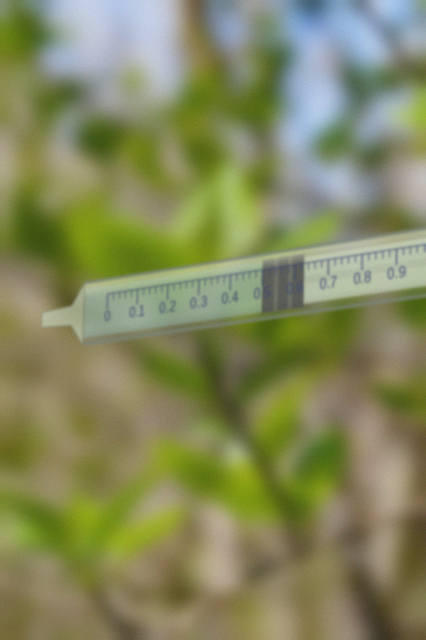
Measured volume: 0.5 mL
